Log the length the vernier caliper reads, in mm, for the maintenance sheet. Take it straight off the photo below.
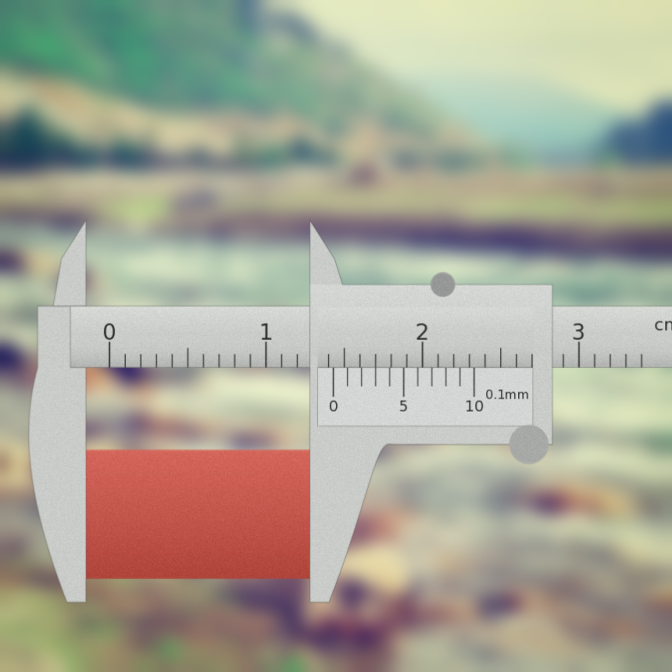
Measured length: 14.3 mm
